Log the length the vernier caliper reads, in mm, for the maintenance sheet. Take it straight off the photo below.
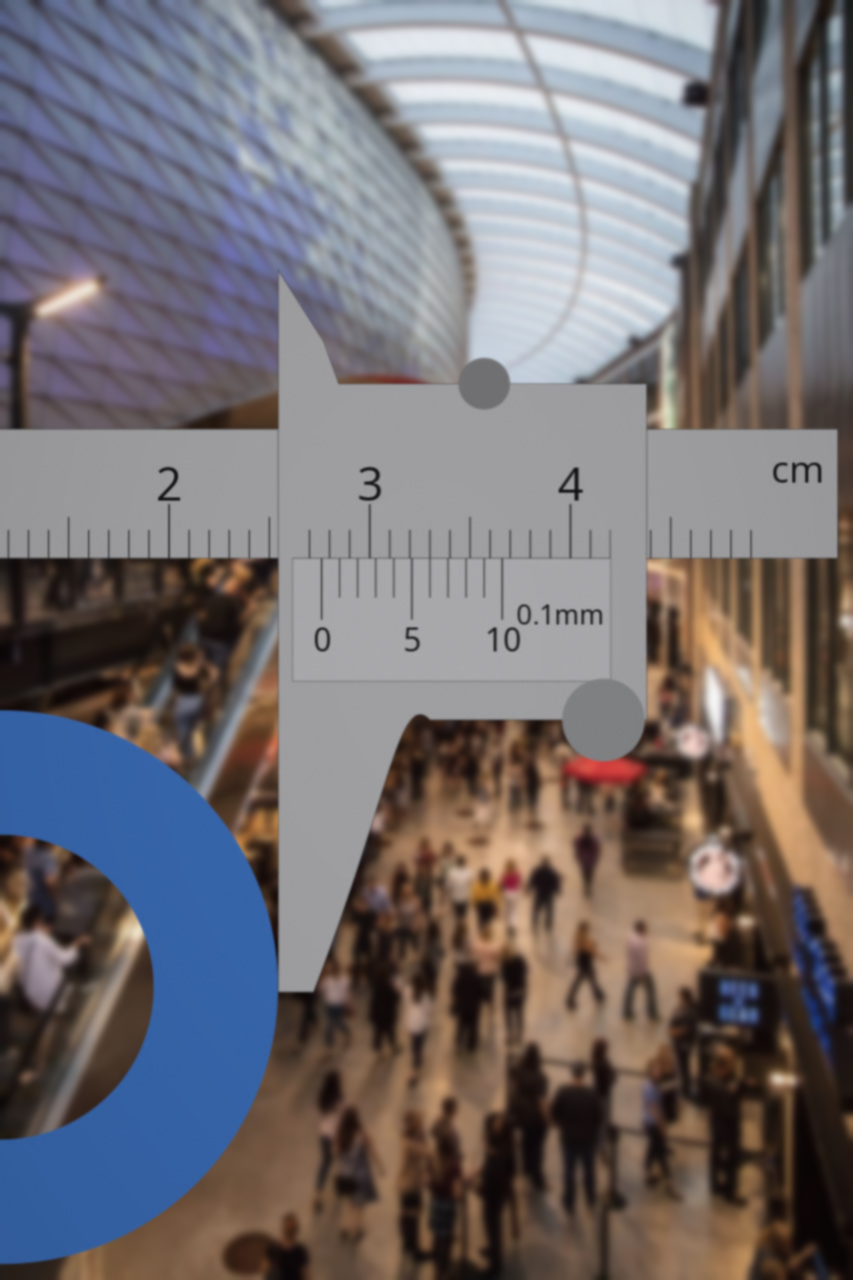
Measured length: 27.6 mm
